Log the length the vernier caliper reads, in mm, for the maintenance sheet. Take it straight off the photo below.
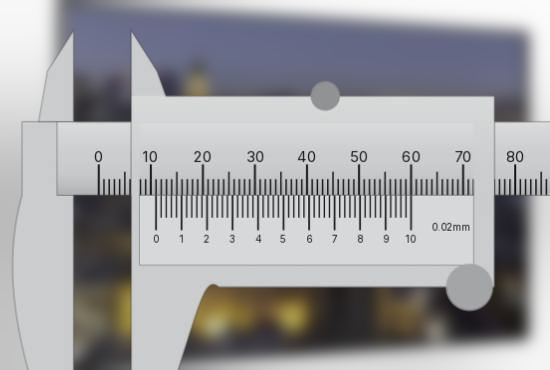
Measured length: 11.0 mm
